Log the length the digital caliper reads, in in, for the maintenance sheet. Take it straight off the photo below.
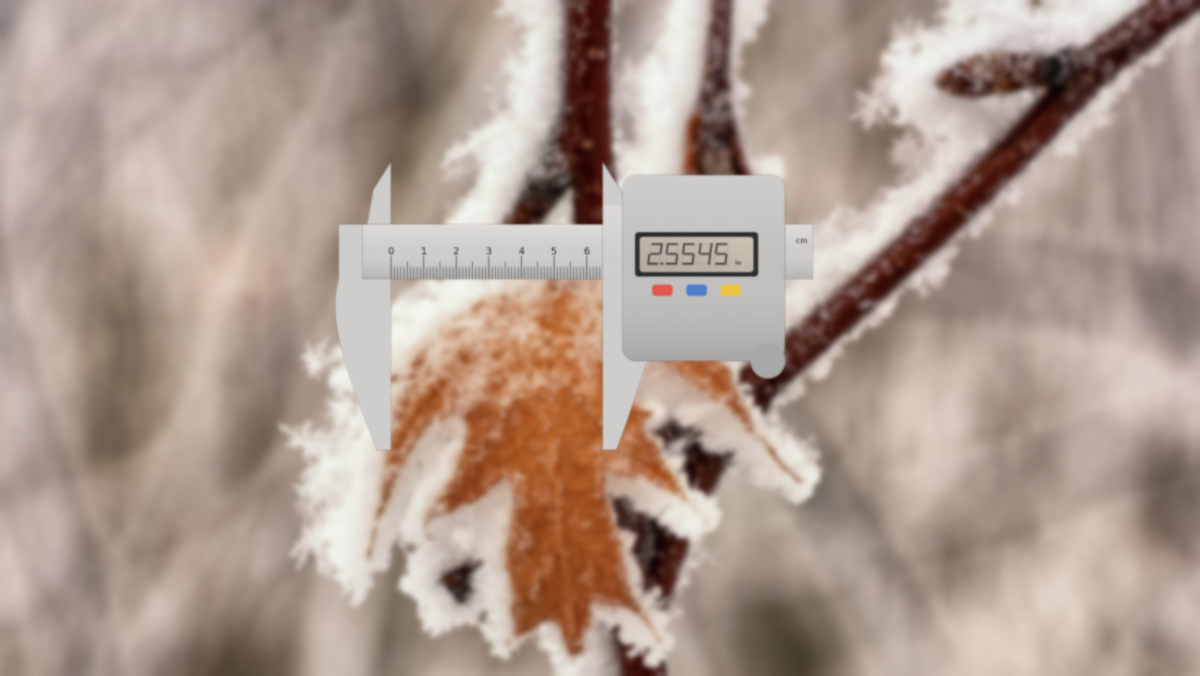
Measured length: 2.5545 in
